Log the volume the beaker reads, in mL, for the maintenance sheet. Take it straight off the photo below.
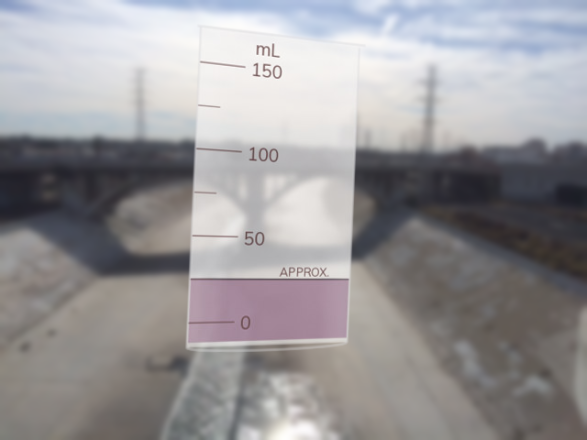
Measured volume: 25 mL
